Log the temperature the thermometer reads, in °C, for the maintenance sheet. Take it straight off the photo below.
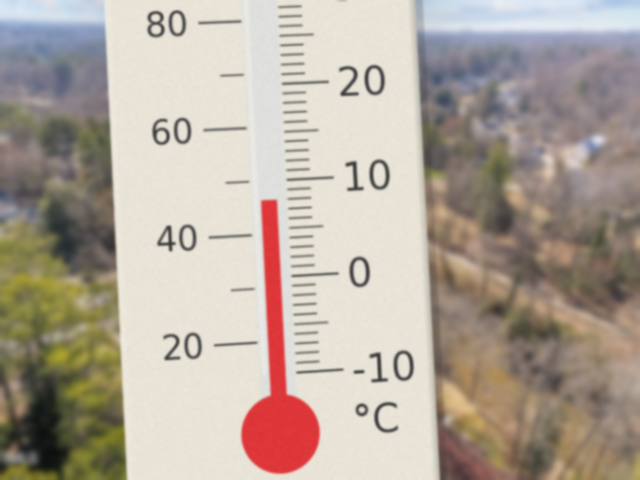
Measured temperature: 8 °C
